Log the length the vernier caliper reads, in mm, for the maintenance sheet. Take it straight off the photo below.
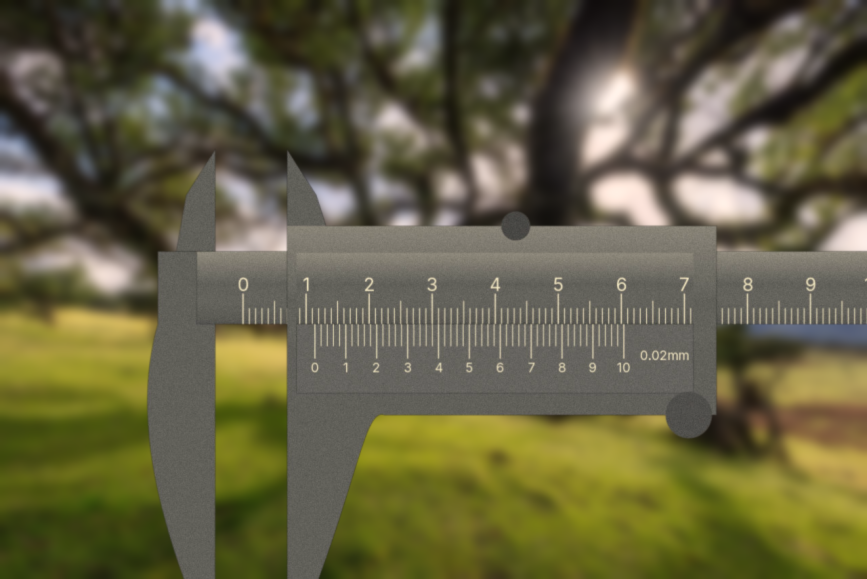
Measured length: 11.4 mm
